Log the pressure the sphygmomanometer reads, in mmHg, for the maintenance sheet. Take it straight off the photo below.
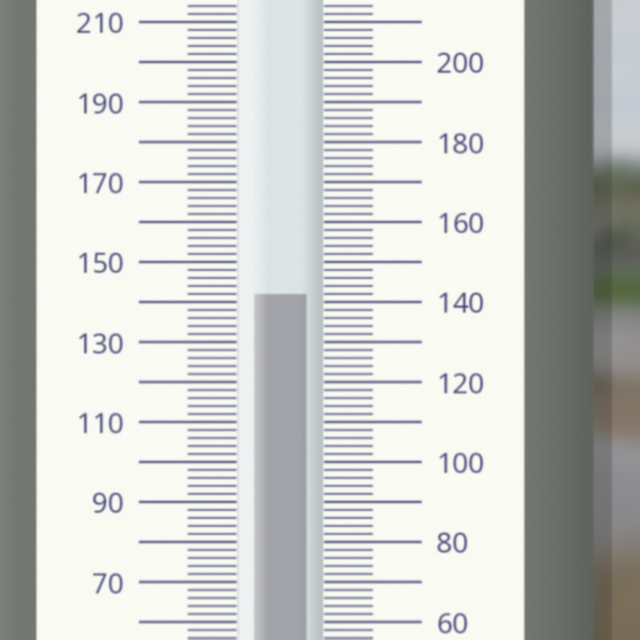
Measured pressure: 142 mmHg
